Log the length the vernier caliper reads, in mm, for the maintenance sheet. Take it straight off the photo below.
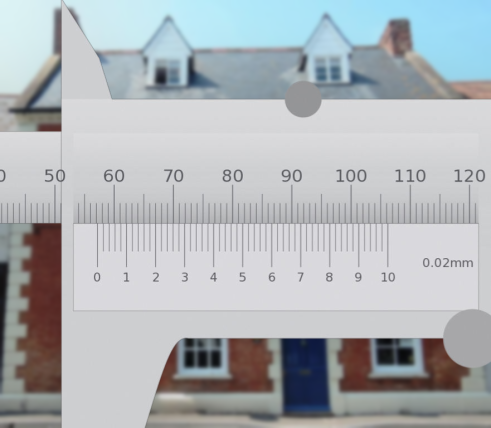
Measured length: 57.2 mm
